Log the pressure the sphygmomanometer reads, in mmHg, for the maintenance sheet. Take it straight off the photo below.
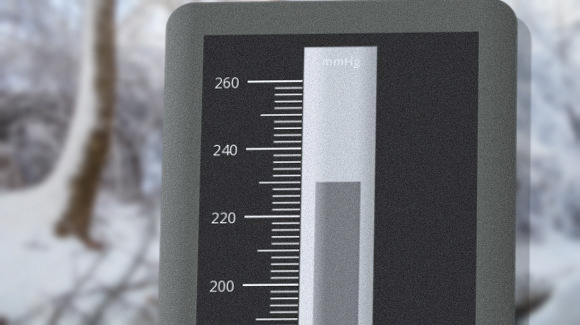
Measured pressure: 230 mmHg
